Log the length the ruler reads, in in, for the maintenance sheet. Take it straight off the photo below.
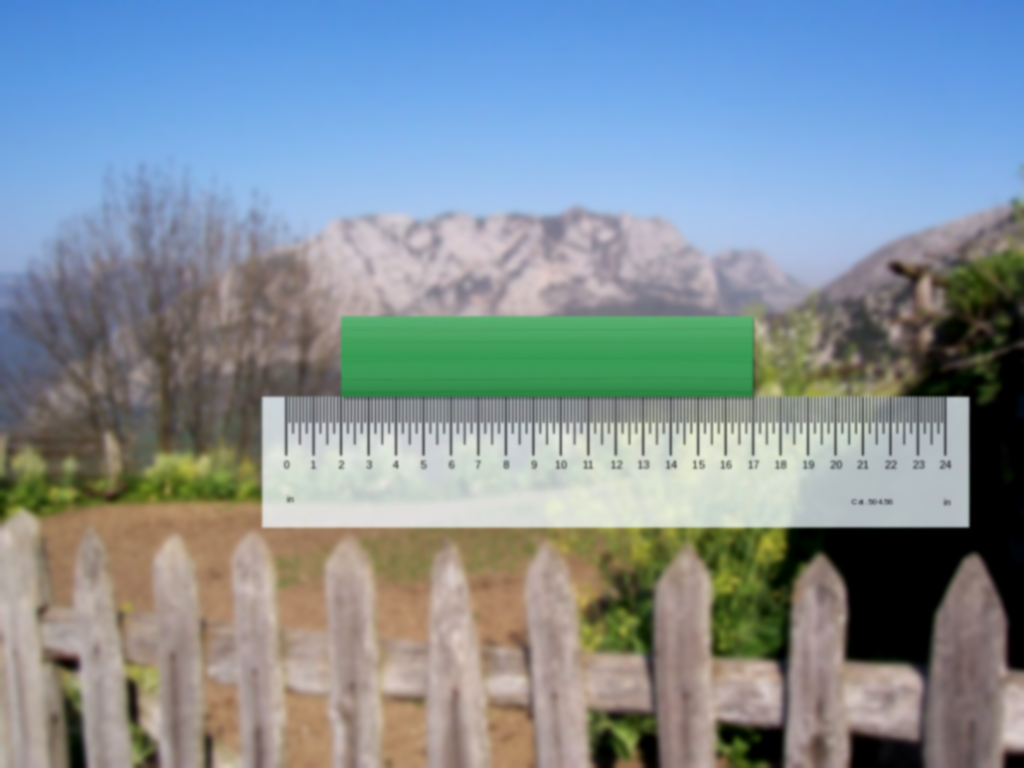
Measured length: 15 in
